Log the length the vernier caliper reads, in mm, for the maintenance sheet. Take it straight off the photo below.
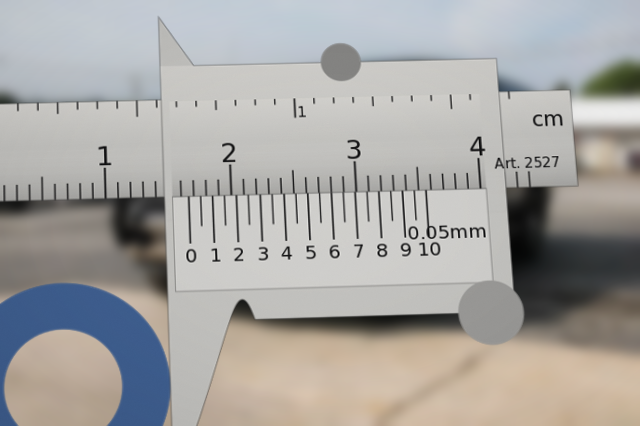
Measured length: 16.6 mm
